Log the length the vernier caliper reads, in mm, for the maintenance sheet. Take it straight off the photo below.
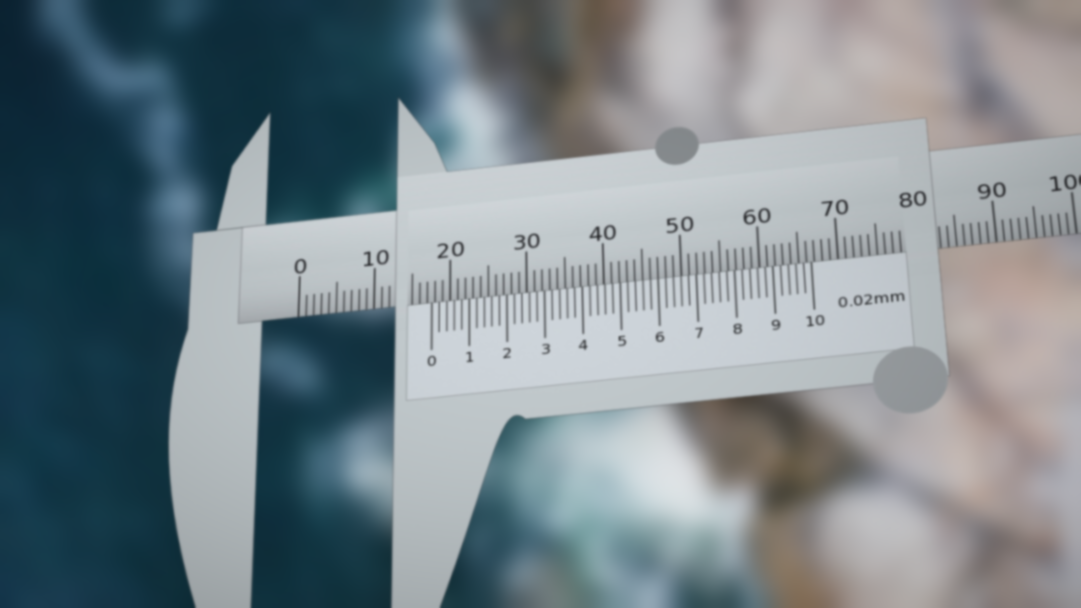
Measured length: 17.6 mm
